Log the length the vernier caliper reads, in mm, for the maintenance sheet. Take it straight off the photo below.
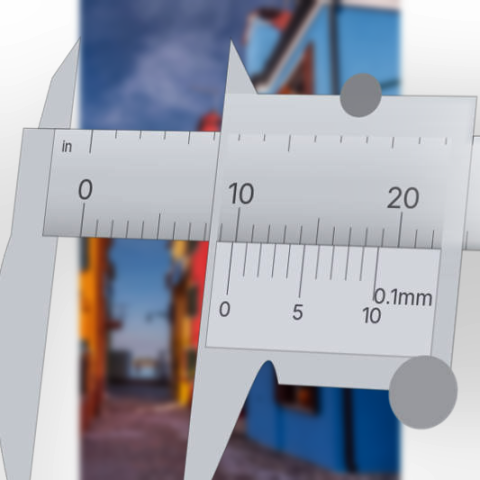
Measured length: 9.8 mm
